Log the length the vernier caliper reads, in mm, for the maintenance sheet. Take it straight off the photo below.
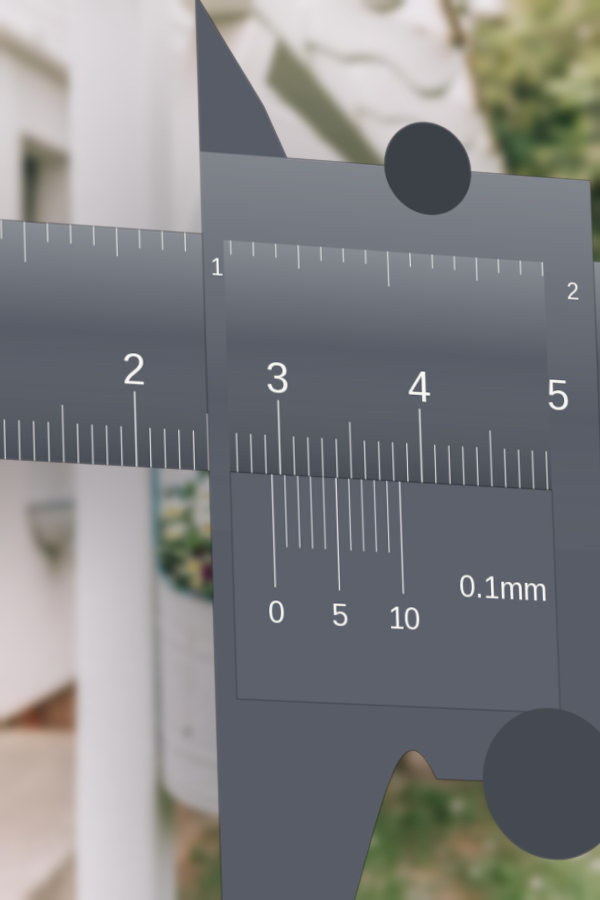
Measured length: 29.4 mm
